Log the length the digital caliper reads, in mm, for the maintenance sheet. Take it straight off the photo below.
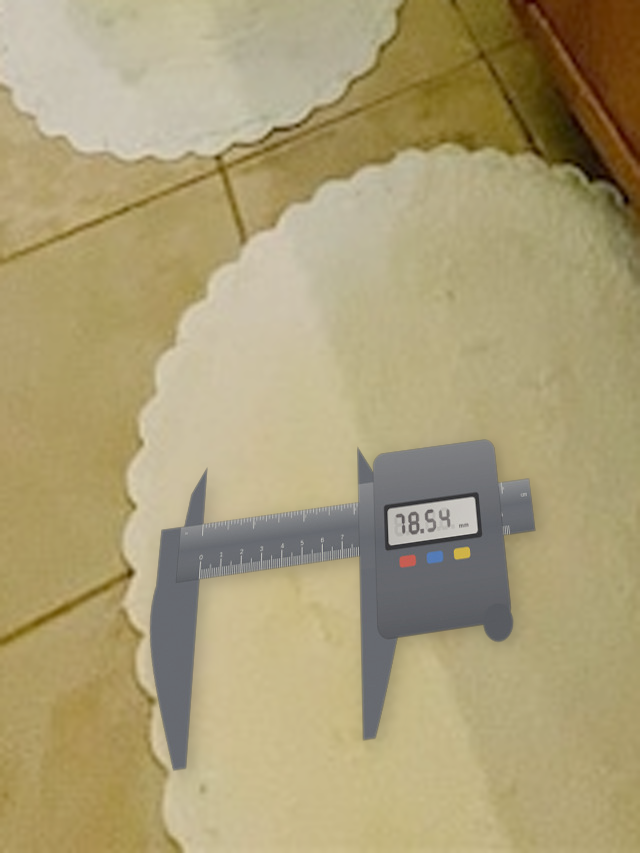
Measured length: 78.54 mm
